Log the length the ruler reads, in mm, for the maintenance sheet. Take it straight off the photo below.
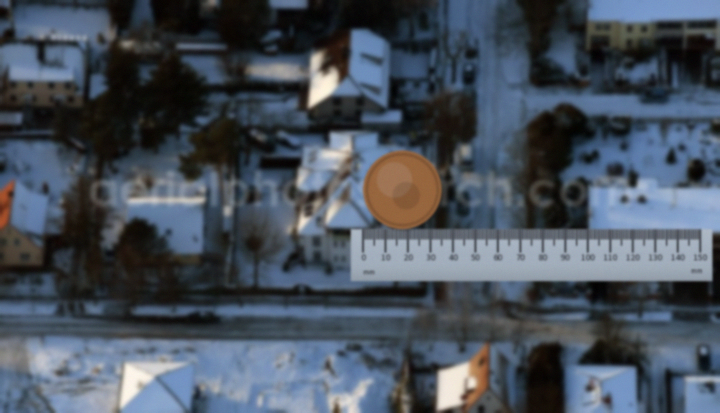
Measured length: 35 mm
